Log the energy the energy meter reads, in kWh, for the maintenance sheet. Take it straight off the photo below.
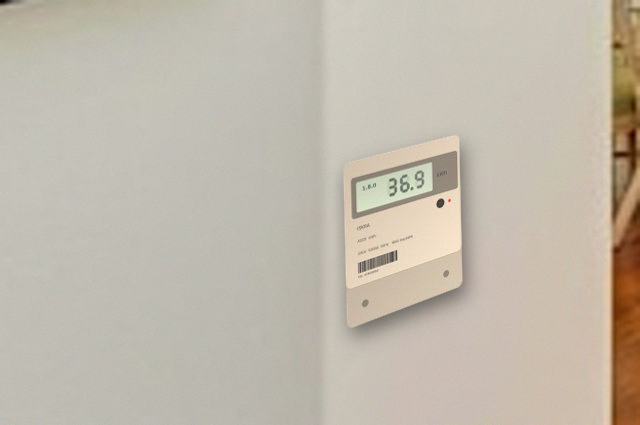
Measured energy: 36.9 kWh
